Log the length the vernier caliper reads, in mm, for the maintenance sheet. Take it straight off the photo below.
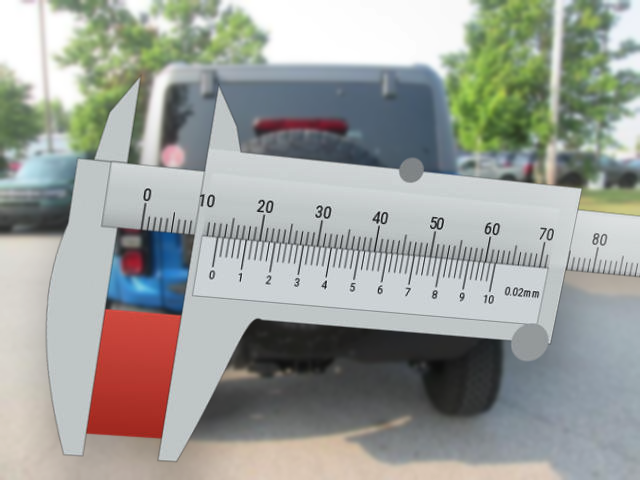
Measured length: 12.8 mm
